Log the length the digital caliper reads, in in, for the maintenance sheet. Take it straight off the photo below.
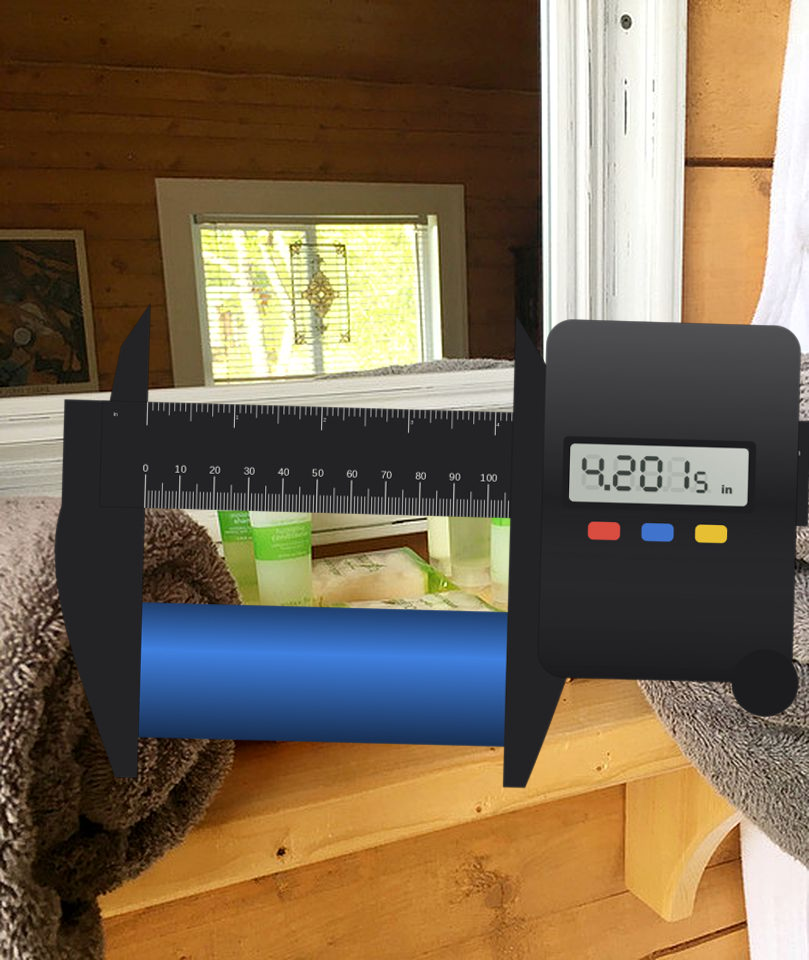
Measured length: 4.2015 in
